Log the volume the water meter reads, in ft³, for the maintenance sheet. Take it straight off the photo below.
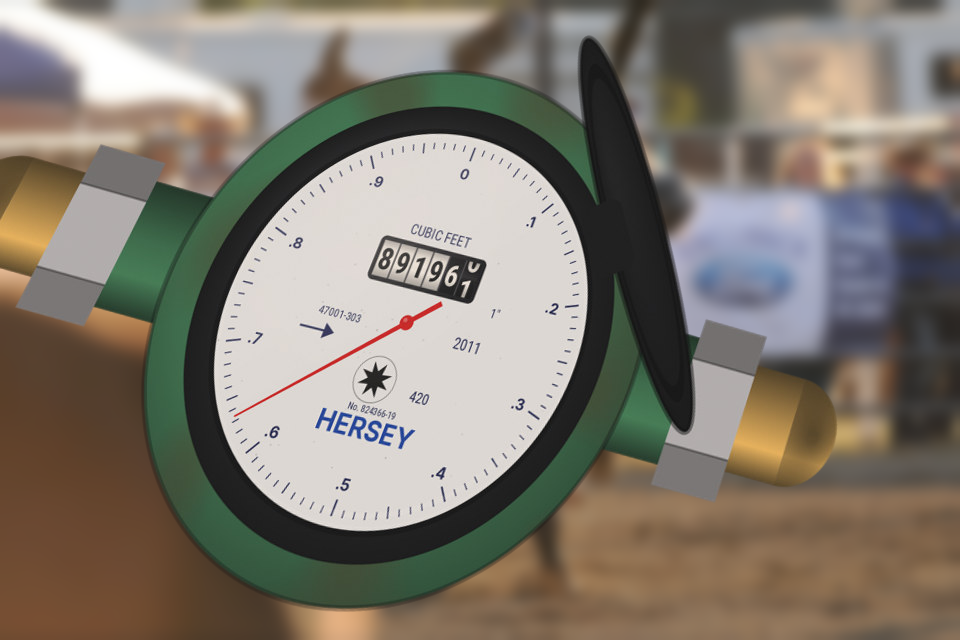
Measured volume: 891960.63 ft³
